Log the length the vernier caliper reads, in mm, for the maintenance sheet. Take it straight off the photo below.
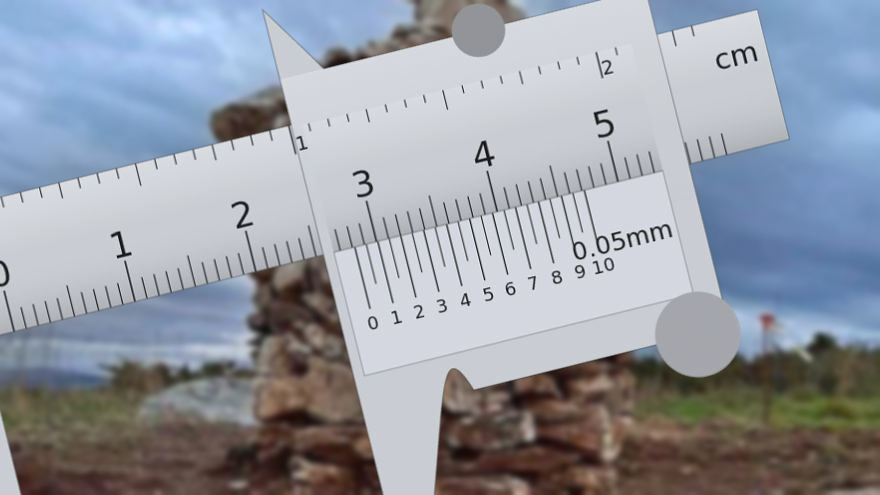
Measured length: 28.2 mm
